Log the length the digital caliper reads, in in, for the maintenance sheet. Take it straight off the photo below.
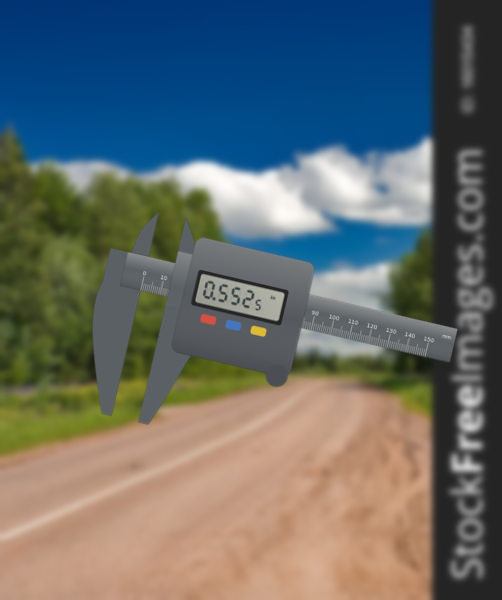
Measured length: 0.5525 in
